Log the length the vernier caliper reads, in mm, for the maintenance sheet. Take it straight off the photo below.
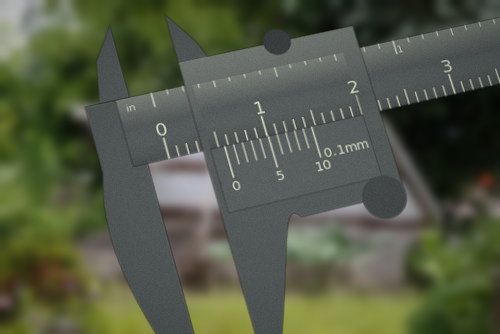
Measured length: 5.6 mm
